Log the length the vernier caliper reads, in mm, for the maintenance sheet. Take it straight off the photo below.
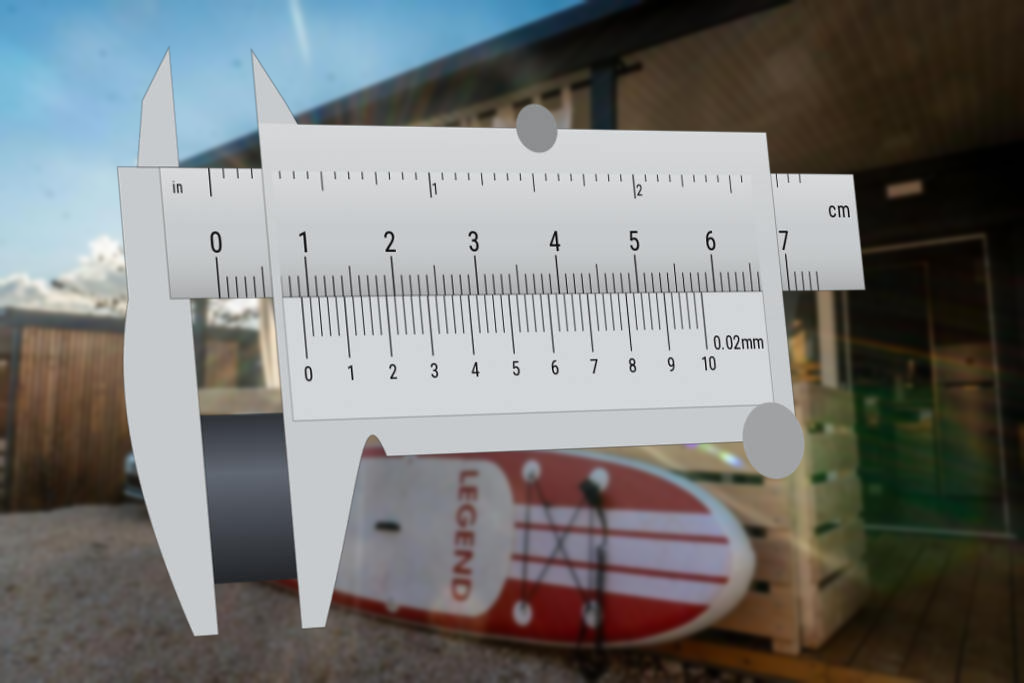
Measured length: 9.2 mm
